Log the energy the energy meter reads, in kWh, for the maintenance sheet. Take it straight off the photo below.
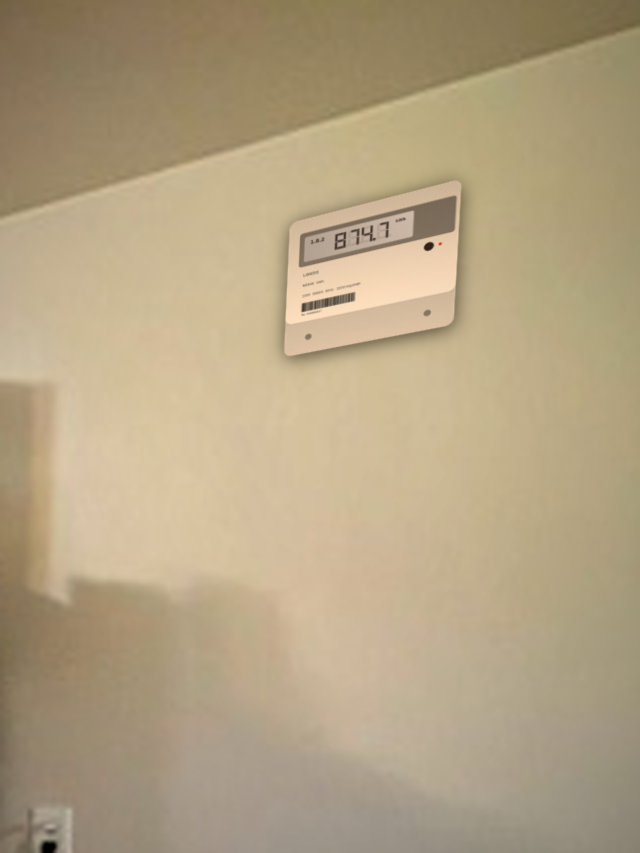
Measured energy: 874.7 kWh
